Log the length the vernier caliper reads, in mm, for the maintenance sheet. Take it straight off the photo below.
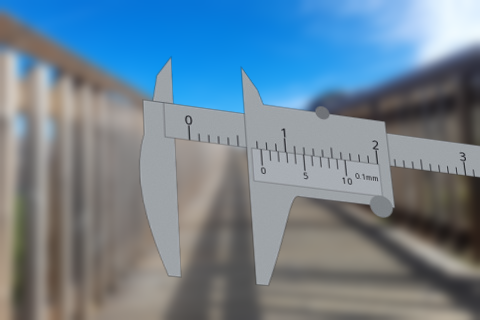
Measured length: 7.4 mm
